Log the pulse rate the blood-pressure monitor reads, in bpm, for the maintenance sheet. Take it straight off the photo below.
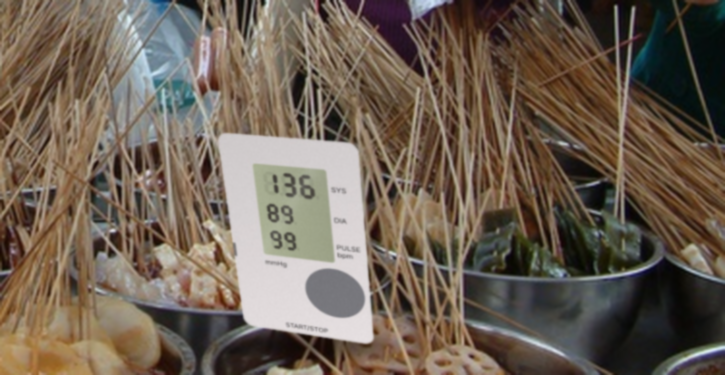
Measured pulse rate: 99 bpm
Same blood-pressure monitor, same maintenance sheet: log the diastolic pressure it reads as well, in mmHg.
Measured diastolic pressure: 89 mmHg
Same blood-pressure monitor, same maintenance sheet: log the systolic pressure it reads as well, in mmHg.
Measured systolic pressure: 136 mmHg
